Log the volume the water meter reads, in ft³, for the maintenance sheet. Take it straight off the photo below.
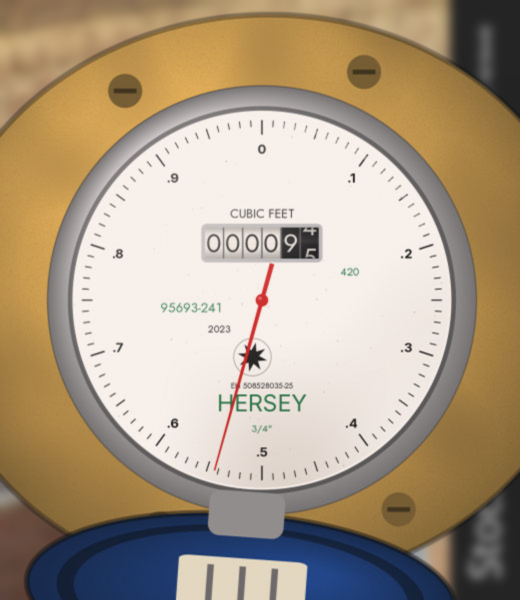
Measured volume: 94.54 ft³
